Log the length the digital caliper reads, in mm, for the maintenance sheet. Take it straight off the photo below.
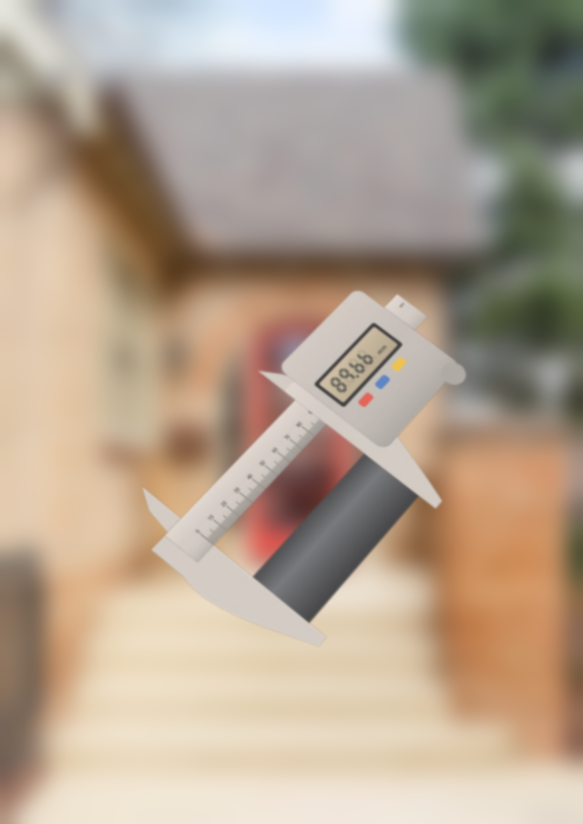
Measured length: 89.66 mm
